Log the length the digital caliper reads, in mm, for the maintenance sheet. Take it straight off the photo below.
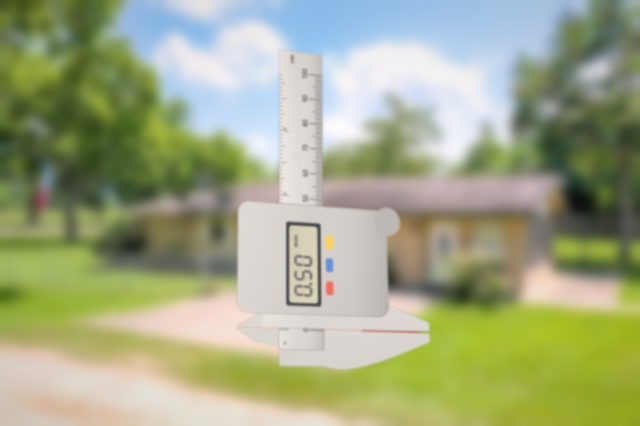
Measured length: 0.50 mm
